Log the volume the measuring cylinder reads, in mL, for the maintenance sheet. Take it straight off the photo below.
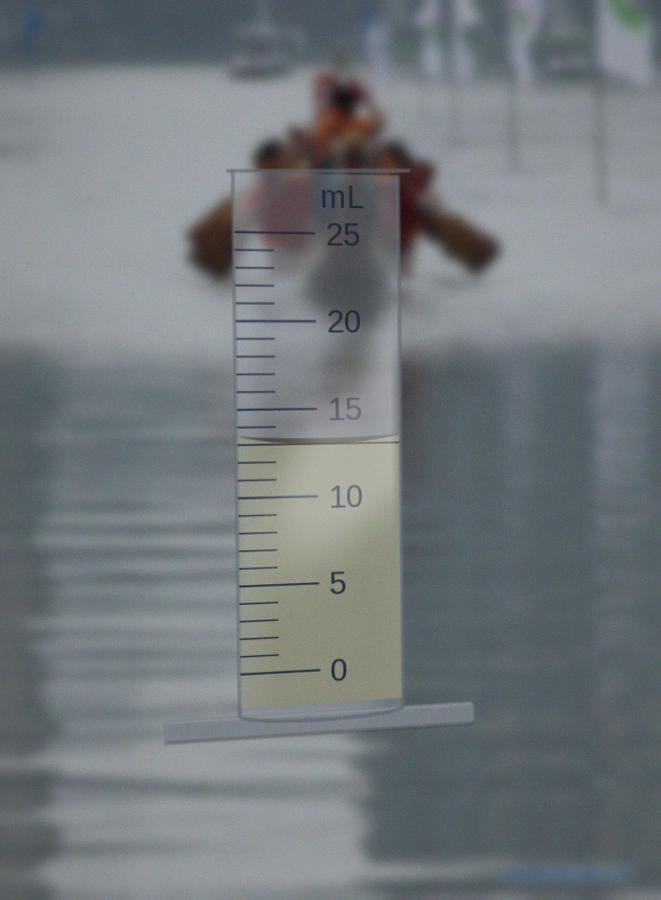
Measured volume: 13 mL
